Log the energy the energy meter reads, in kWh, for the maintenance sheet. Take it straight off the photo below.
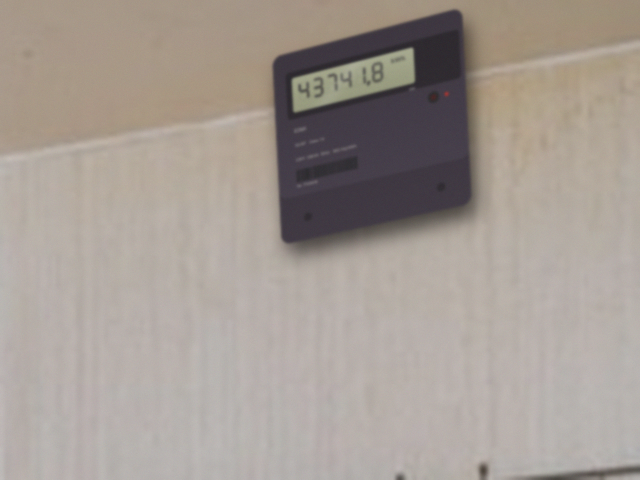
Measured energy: 43741.8 kWh
